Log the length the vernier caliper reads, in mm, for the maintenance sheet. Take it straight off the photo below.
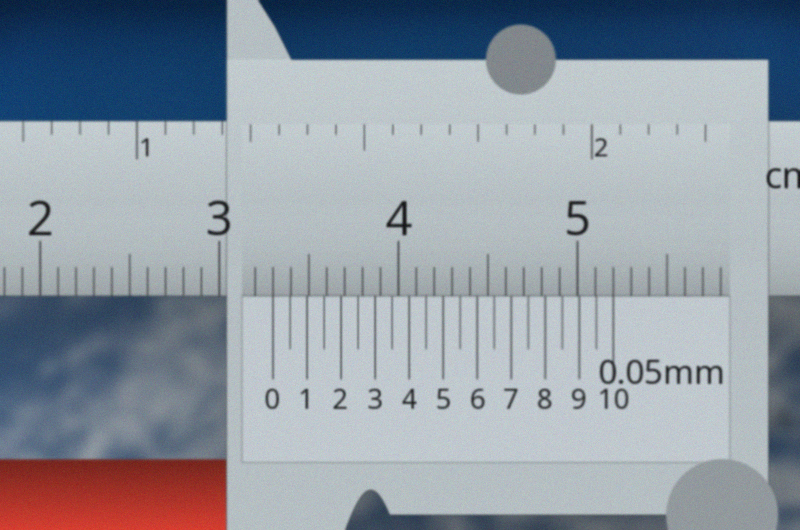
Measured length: 33.0 mm
